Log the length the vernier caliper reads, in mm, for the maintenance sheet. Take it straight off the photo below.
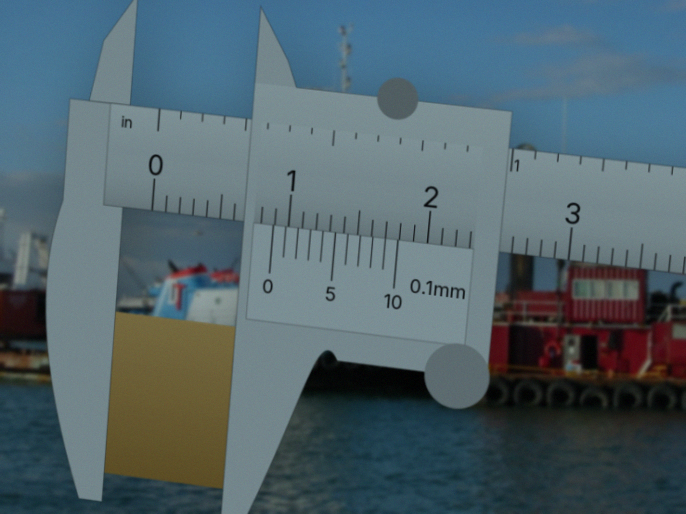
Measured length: 8.9 mm
